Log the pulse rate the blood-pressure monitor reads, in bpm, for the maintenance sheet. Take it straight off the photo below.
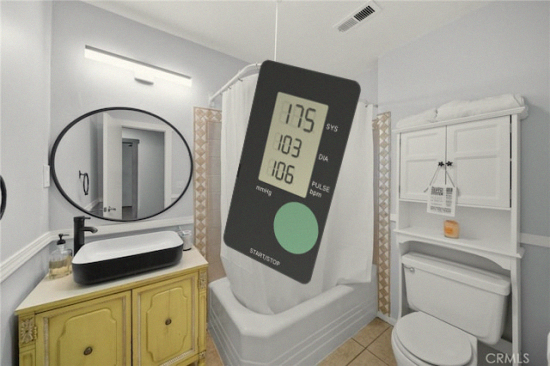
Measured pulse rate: 106 bpm
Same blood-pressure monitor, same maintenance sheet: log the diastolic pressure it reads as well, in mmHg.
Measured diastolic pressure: 103 mmHg
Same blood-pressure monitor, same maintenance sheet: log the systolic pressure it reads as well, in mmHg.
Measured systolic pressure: 175 mmHg
